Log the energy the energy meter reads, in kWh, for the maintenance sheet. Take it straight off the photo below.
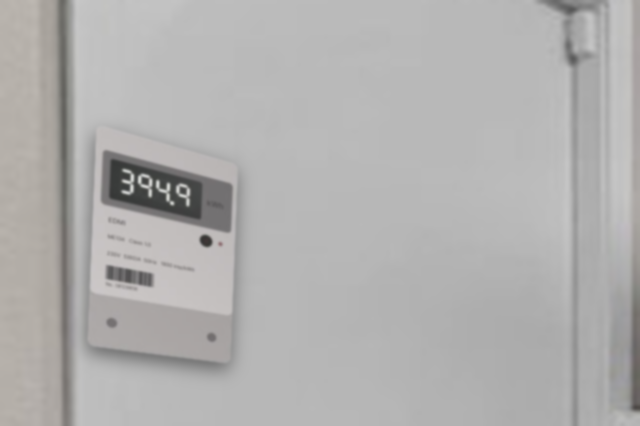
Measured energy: 394.9 kWh
